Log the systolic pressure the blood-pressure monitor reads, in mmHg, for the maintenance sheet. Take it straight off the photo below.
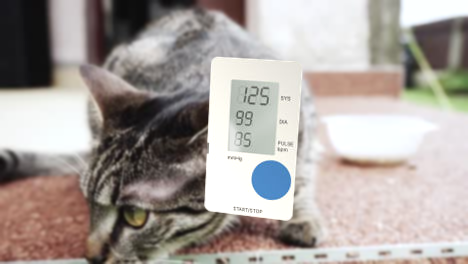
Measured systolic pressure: 125 mmHg
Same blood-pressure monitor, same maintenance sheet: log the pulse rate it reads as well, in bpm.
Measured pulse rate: 85 bpm
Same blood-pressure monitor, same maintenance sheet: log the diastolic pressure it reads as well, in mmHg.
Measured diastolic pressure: 99 mmHg
